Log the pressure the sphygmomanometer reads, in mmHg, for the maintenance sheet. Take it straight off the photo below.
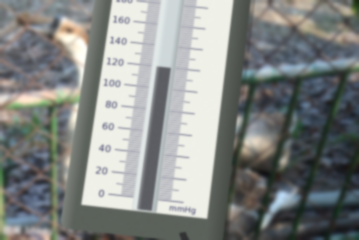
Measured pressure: 120 mmHg
